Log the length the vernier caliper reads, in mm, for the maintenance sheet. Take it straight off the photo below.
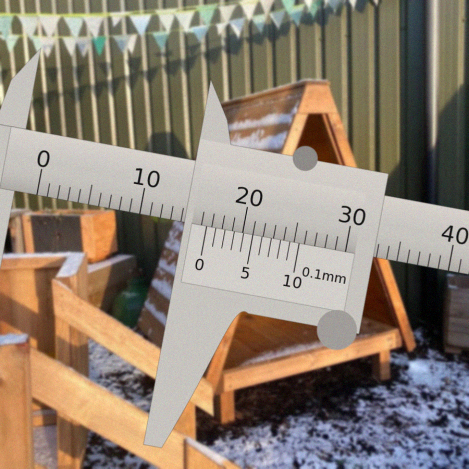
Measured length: 16.5 mm
